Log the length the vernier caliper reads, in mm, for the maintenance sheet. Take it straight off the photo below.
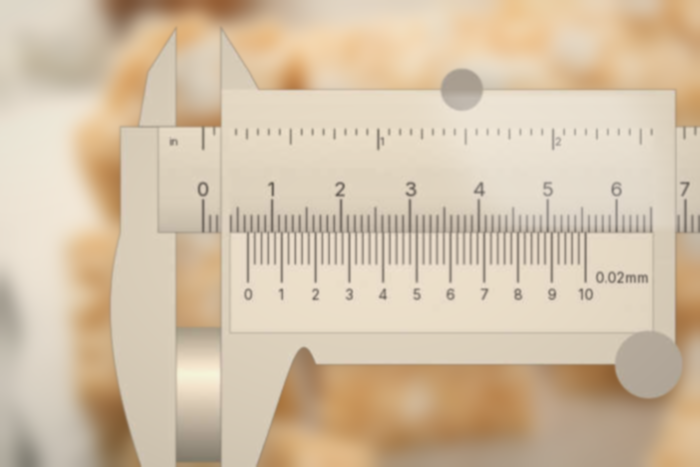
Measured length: 6.5 mm
